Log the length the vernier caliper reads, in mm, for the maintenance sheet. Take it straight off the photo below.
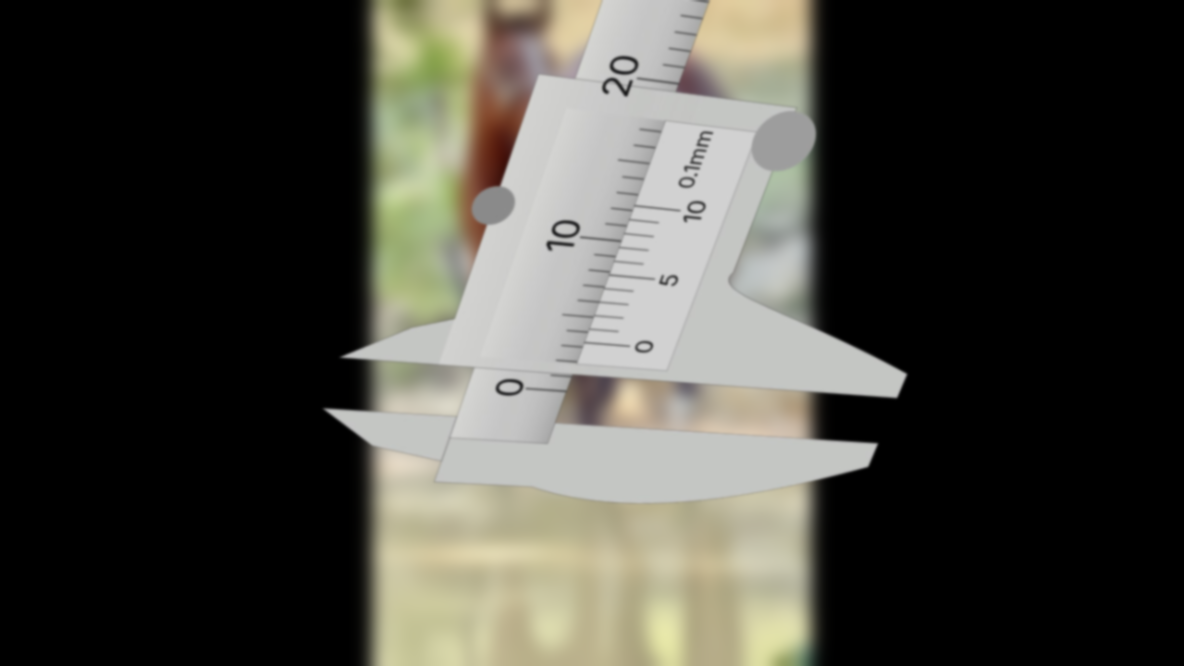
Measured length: 3.3 mm
